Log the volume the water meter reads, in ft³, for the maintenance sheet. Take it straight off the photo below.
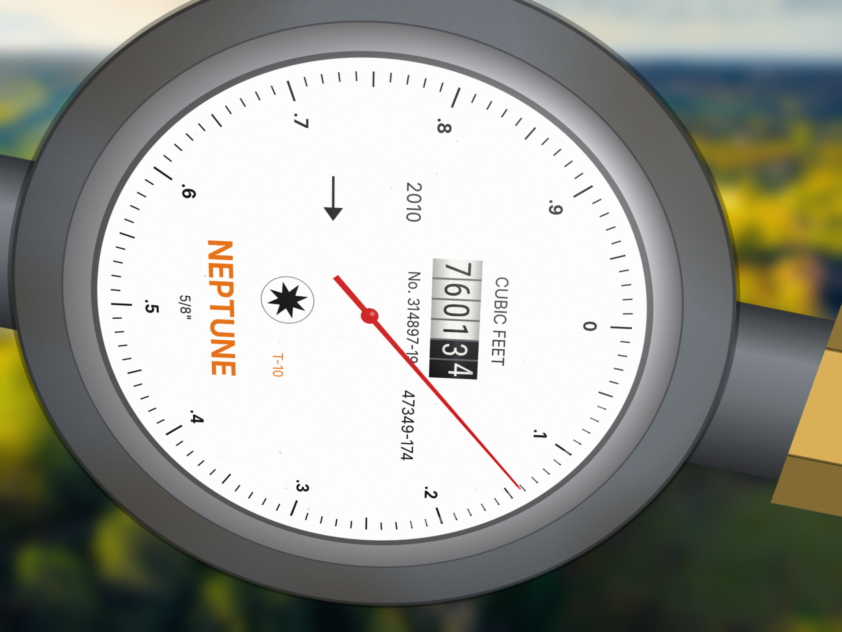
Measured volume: 760134.14 ft³
